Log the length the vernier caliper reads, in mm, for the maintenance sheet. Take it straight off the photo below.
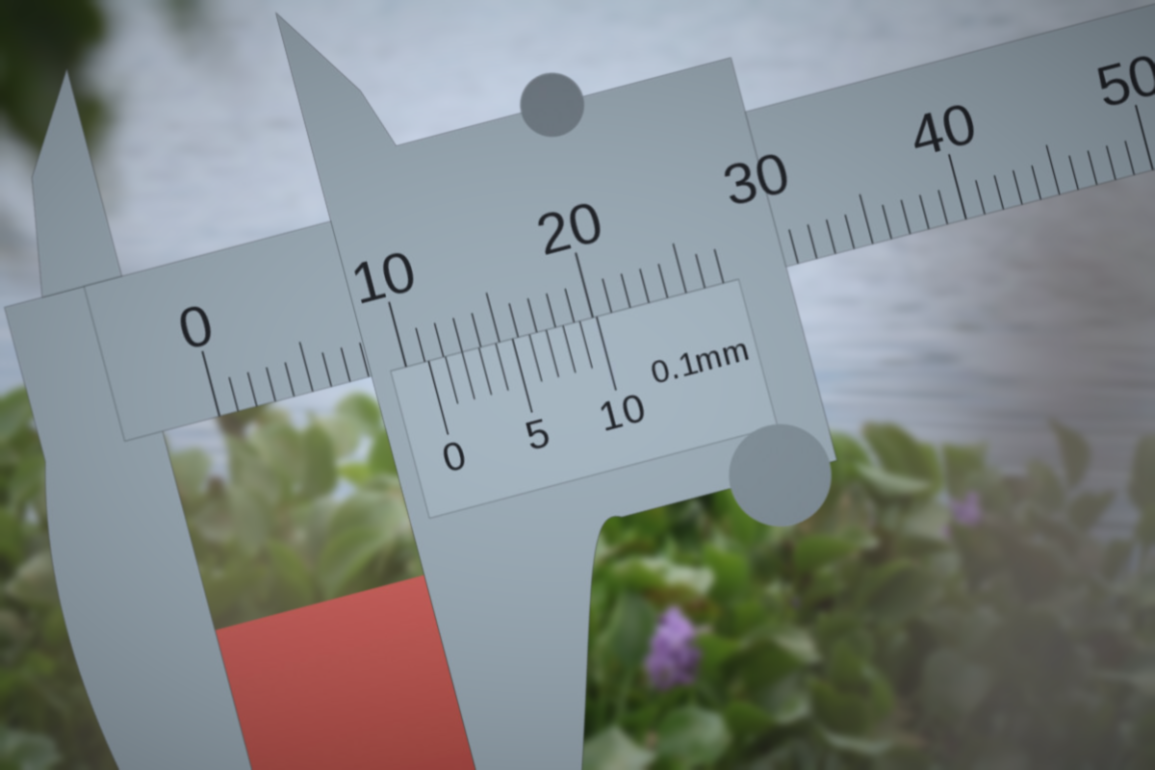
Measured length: 11.2 mm
